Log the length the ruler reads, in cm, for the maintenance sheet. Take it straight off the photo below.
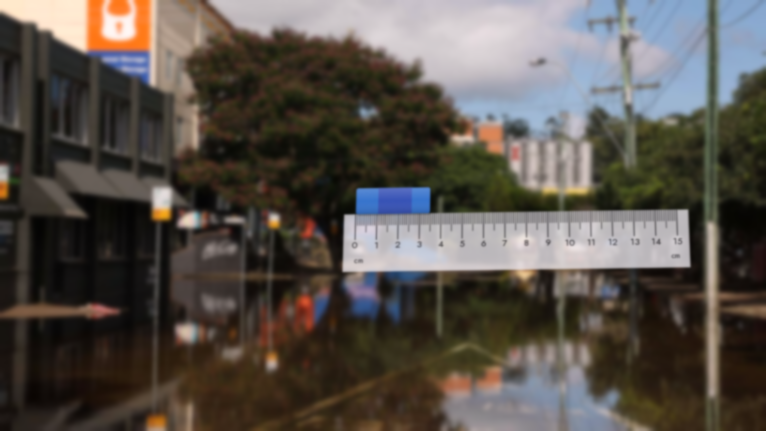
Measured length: 3.5 cm
